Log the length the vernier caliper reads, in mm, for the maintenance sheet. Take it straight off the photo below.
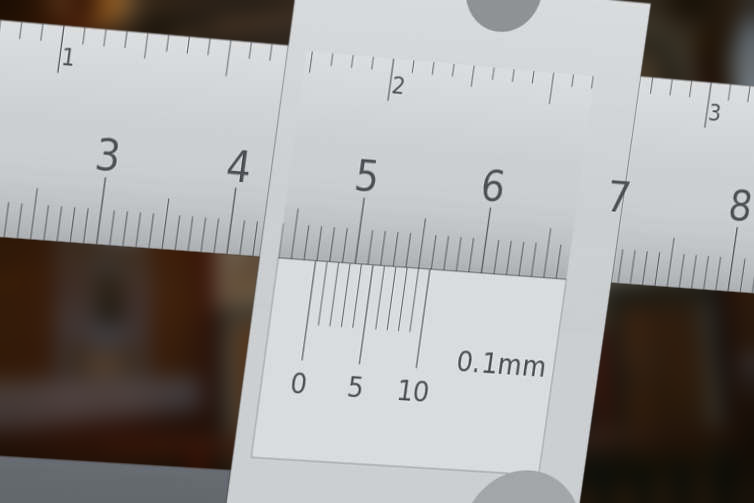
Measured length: 46.9 mm
